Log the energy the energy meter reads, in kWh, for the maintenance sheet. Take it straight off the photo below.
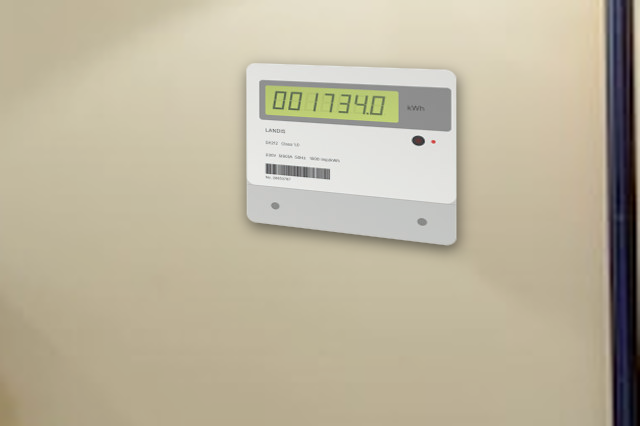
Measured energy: 1734.0 kWh
